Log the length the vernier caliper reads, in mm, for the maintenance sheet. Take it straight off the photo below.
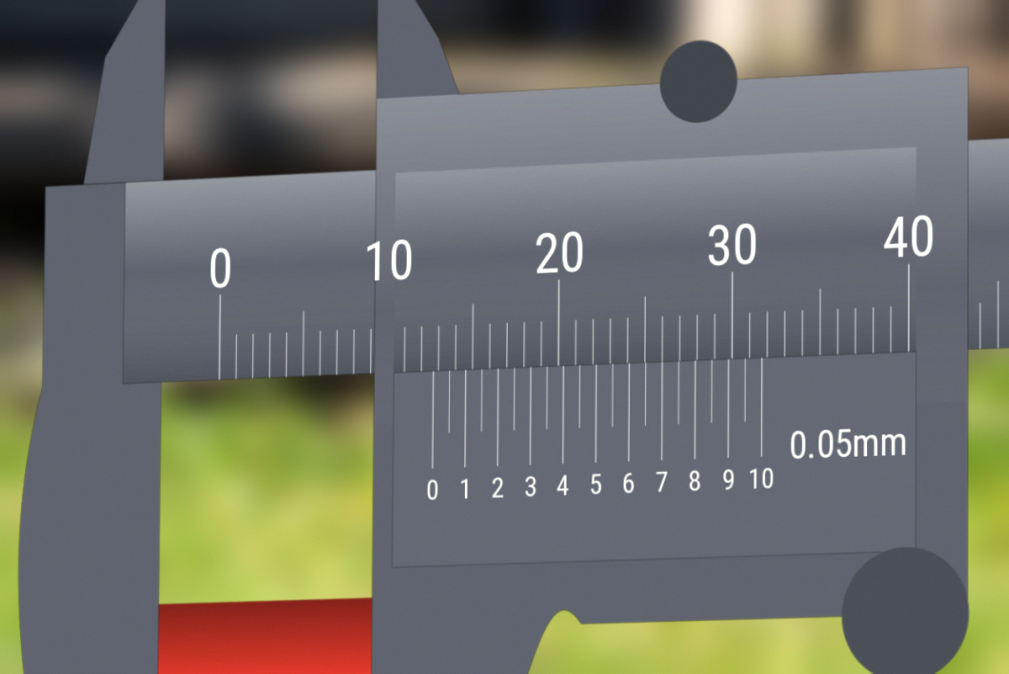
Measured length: 12.7 mm
